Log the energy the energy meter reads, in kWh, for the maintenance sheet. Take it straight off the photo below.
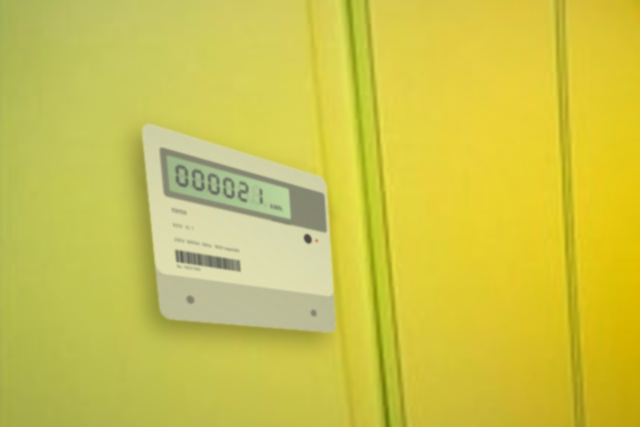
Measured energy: 21 kWh
